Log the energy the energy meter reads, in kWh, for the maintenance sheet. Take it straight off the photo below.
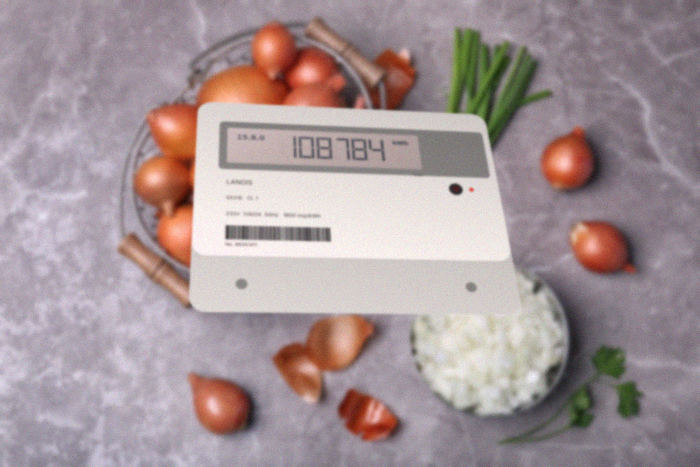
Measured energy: 108784 kWh
